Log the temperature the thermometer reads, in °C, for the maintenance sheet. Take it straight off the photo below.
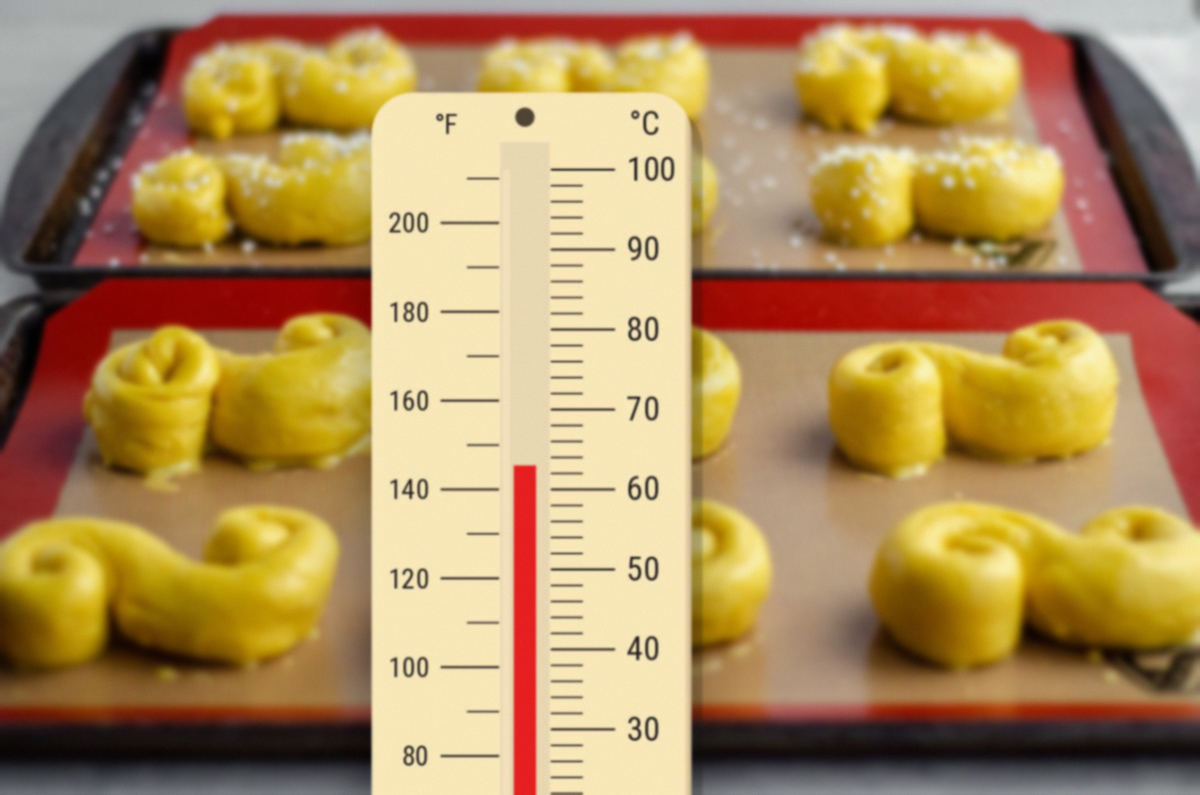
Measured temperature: 63 °C
